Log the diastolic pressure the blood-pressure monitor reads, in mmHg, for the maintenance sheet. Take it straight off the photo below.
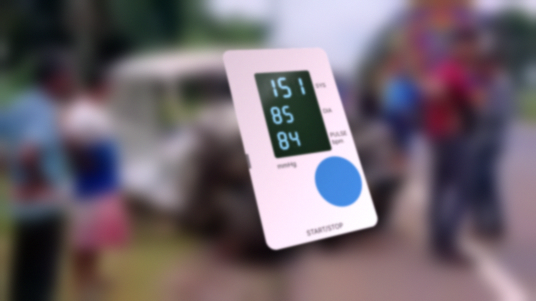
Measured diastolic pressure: 85 mmHg
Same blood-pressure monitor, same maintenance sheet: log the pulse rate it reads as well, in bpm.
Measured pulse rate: 84 bpm
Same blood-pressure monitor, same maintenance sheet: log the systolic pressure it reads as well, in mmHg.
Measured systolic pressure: 151 mmHg
